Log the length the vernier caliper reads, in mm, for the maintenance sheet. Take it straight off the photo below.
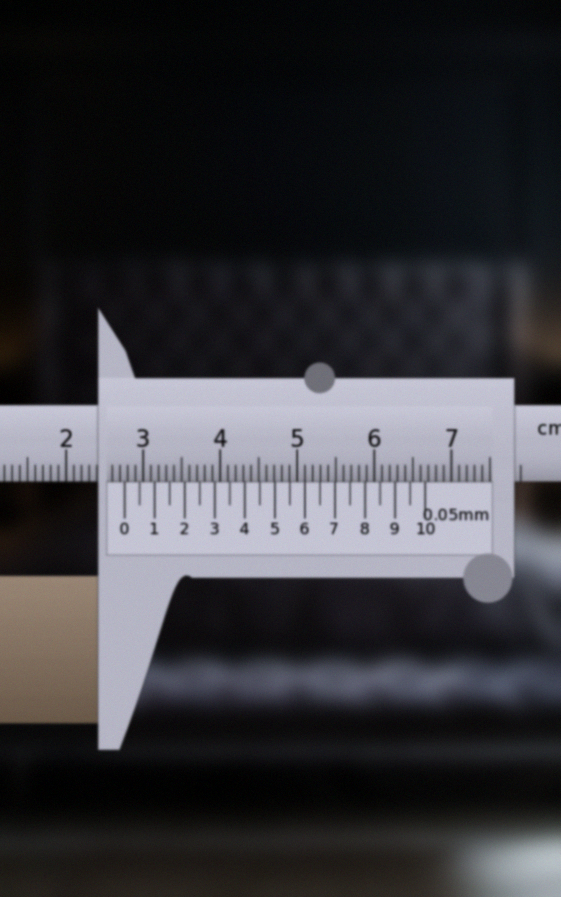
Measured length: 27.6 mm
